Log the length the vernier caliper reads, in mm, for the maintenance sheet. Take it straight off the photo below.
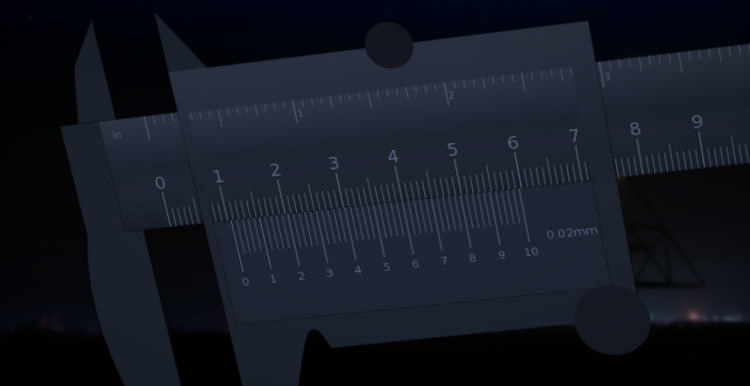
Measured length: 10.6 mm
